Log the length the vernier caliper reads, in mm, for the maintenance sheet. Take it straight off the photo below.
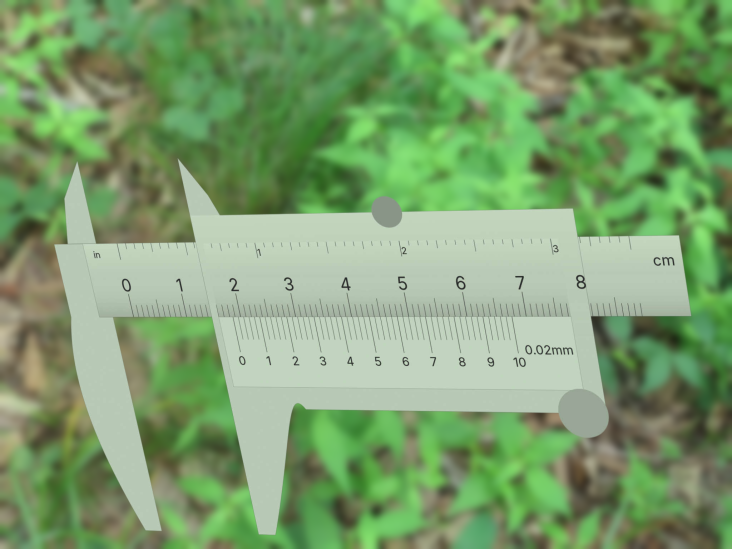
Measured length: 18.6 mm
